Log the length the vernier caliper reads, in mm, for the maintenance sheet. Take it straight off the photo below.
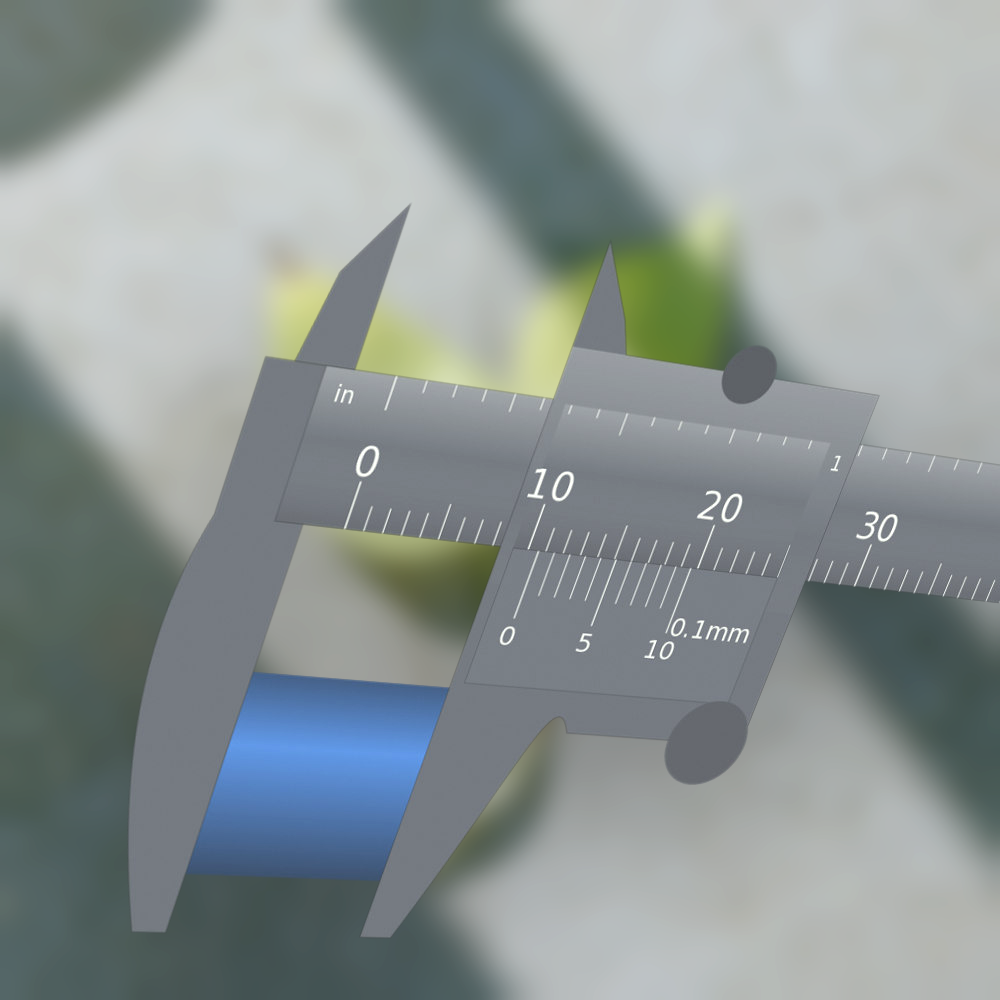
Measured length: 10.6 mm
